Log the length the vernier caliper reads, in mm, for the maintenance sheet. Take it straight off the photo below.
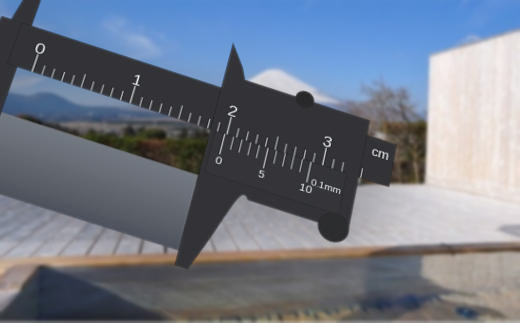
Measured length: 19.8 mm
